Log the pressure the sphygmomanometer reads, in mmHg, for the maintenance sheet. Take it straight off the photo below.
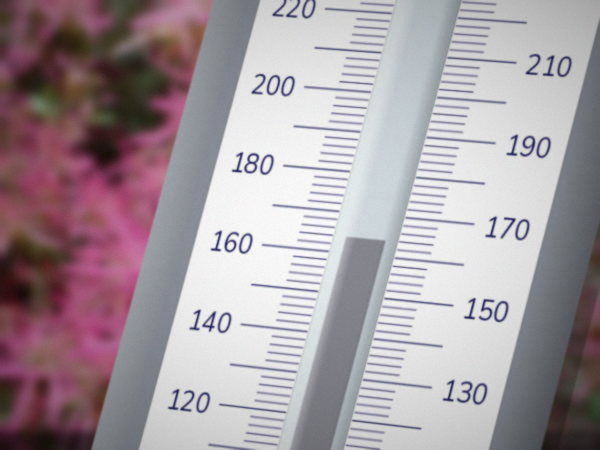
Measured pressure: 164 mmHg
